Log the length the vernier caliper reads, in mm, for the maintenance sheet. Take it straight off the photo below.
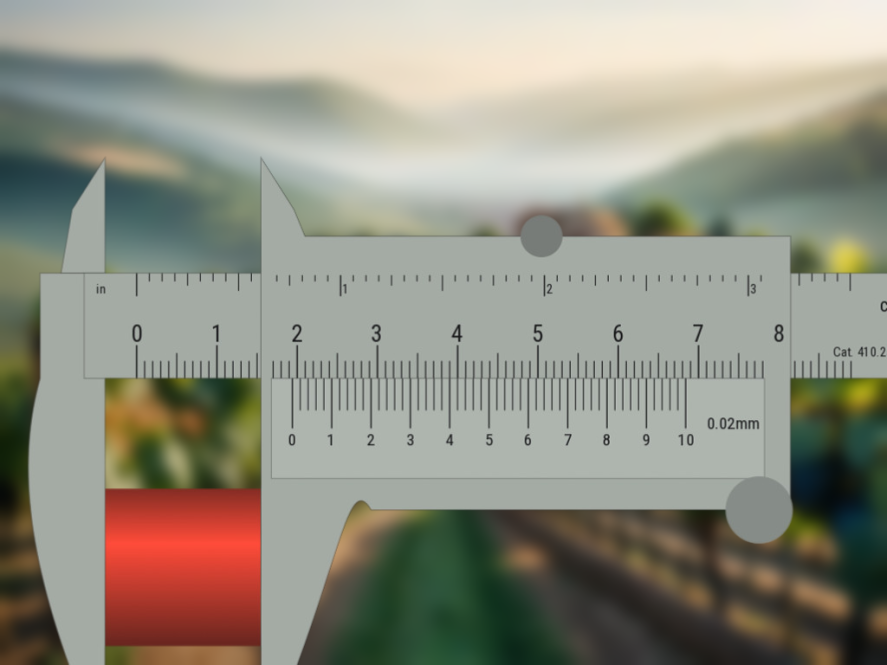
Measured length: 19.4 mm
